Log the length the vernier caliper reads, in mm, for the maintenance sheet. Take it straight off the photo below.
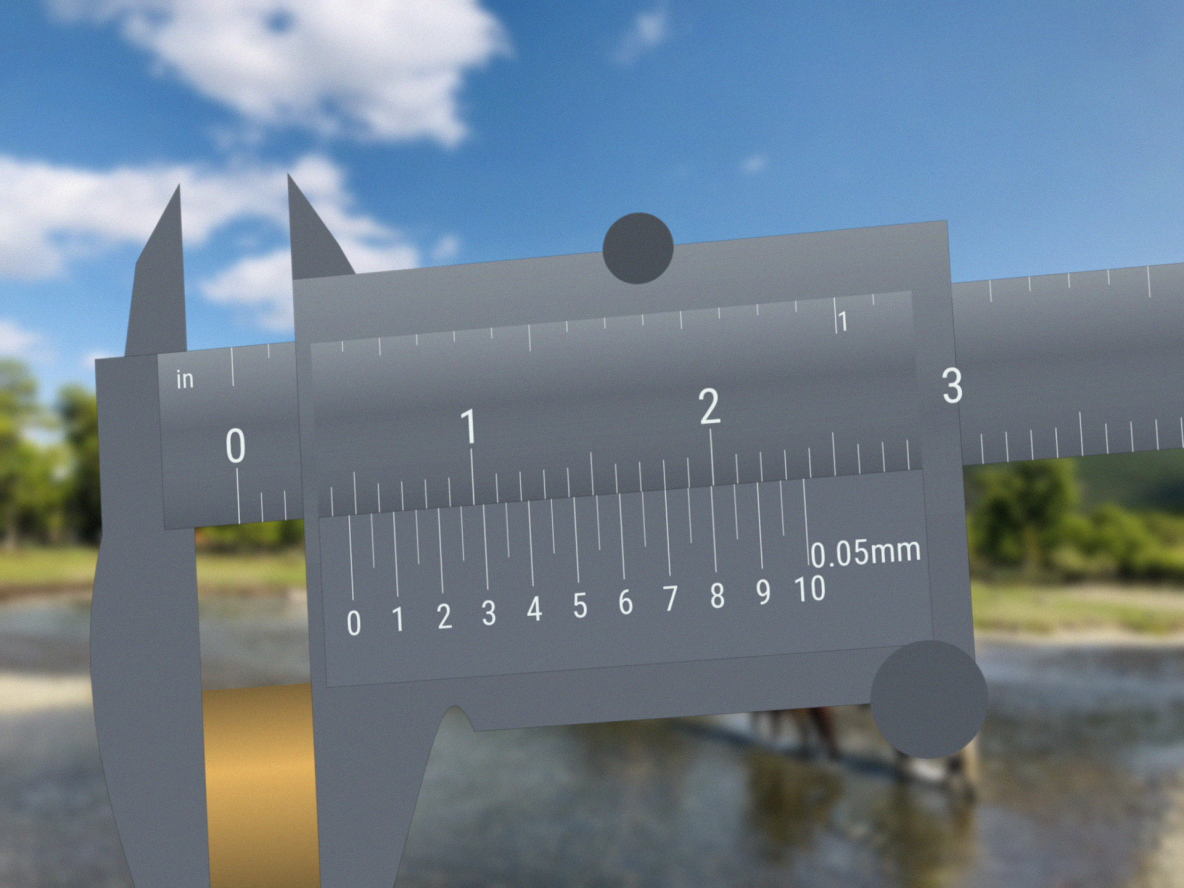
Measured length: 4.70 mm
